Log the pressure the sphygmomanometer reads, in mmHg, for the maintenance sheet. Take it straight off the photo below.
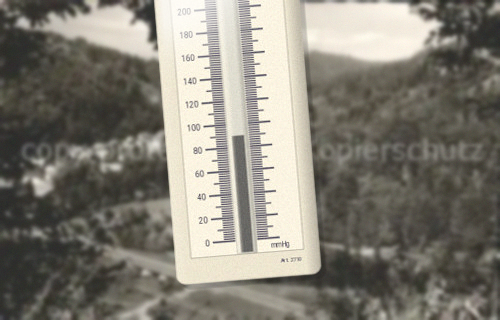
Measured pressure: 90 mmHg
